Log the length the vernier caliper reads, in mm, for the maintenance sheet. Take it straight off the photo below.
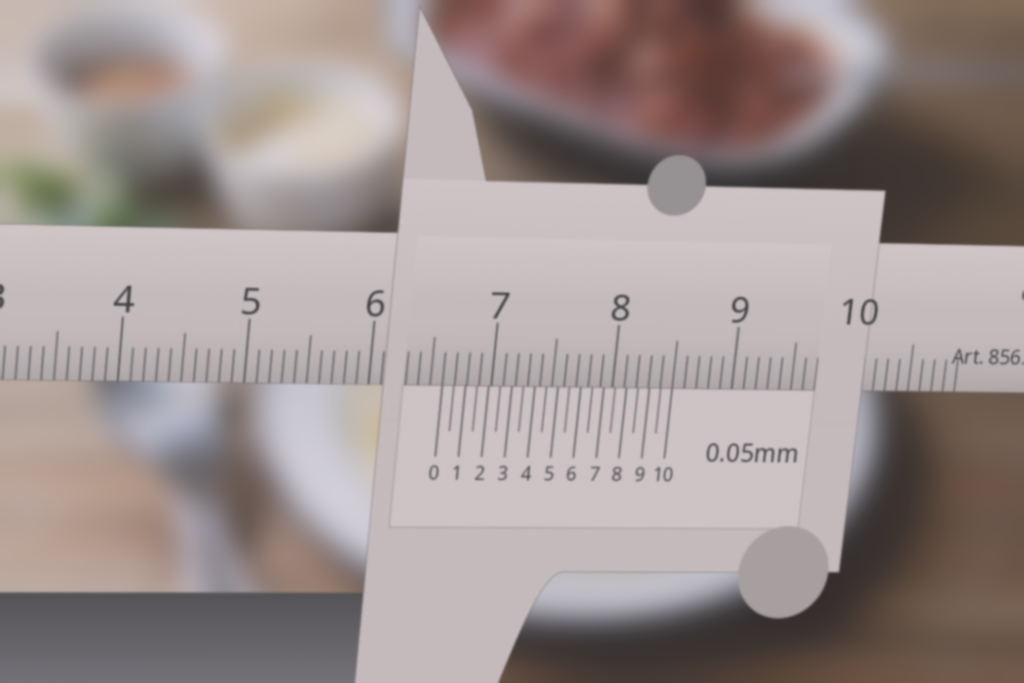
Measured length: 66.0 mm
